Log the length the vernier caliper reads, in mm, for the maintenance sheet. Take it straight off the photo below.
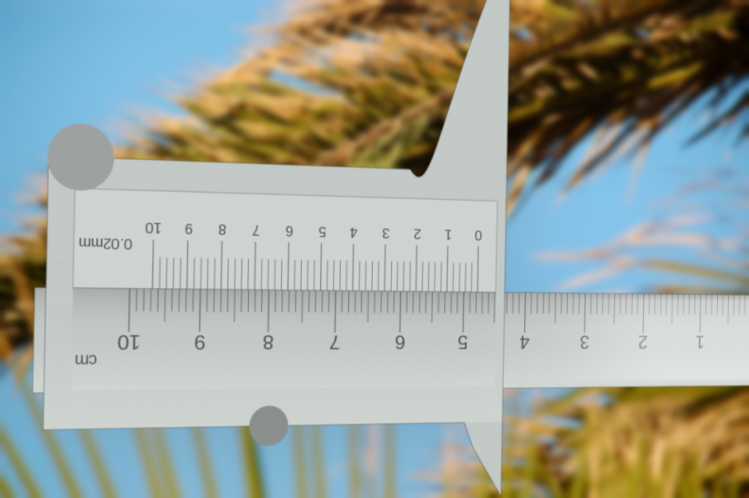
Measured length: 47.8 mm
